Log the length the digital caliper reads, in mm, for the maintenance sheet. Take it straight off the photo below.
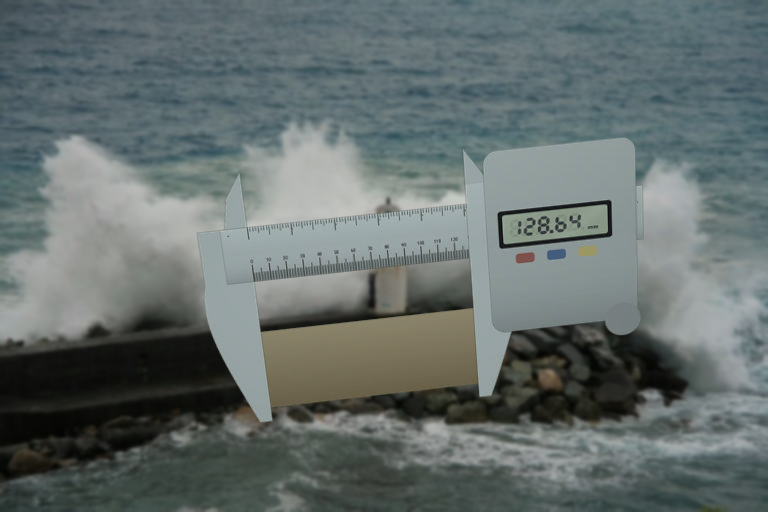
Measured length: 128.64 mm
